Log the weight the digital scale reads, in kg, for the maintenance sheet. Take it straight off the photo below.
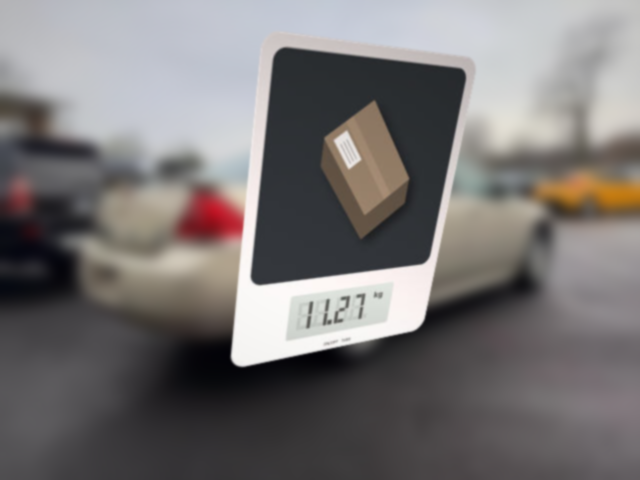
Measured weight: 11.27 kg
